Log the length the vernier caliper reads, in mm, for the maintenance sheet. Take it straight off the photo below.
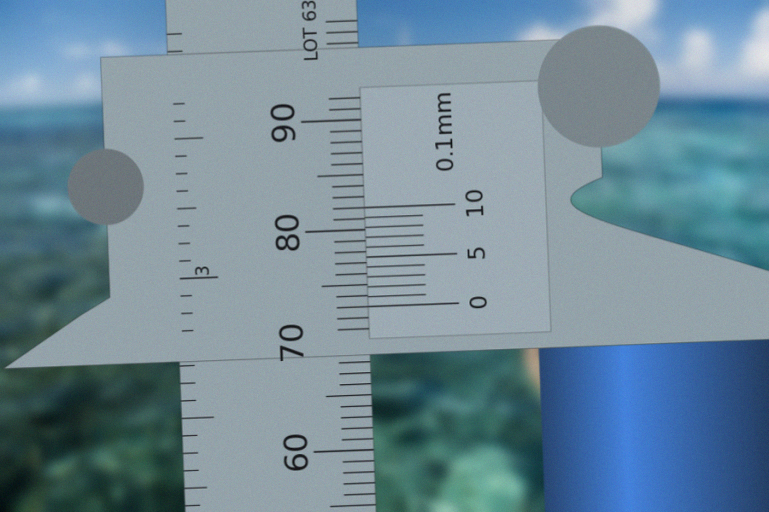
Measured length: 73.0 mm
